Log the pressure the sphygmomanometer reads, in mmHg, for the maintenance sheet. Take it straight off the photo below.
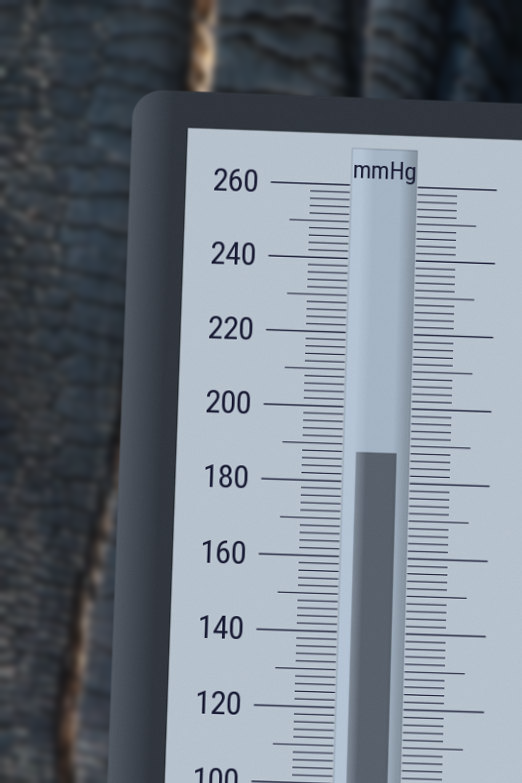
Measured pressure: 188 mmHg
